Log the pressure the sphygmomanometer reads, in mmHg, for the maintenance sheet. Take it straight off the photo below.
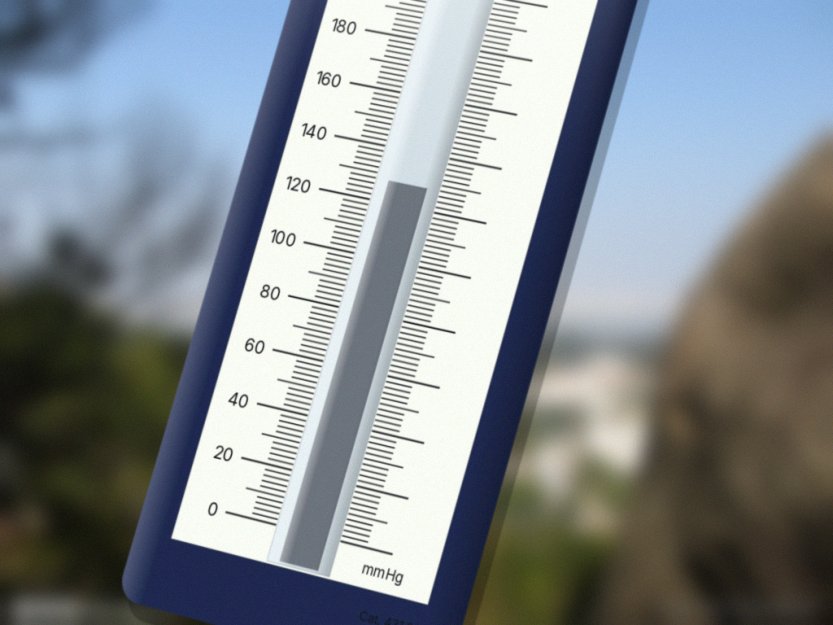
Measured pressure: 128 mmHg
